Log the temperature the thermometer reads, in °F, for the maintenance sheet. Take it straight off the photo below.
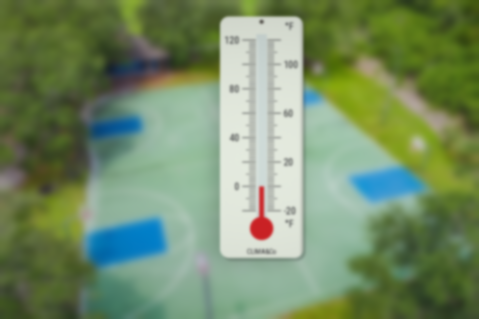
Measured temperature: 0 °F
